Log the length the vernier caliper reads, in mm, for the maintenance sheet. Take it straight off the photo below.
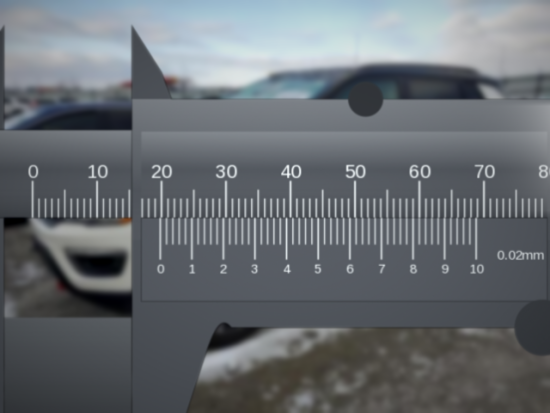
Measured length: 19.8 mm
